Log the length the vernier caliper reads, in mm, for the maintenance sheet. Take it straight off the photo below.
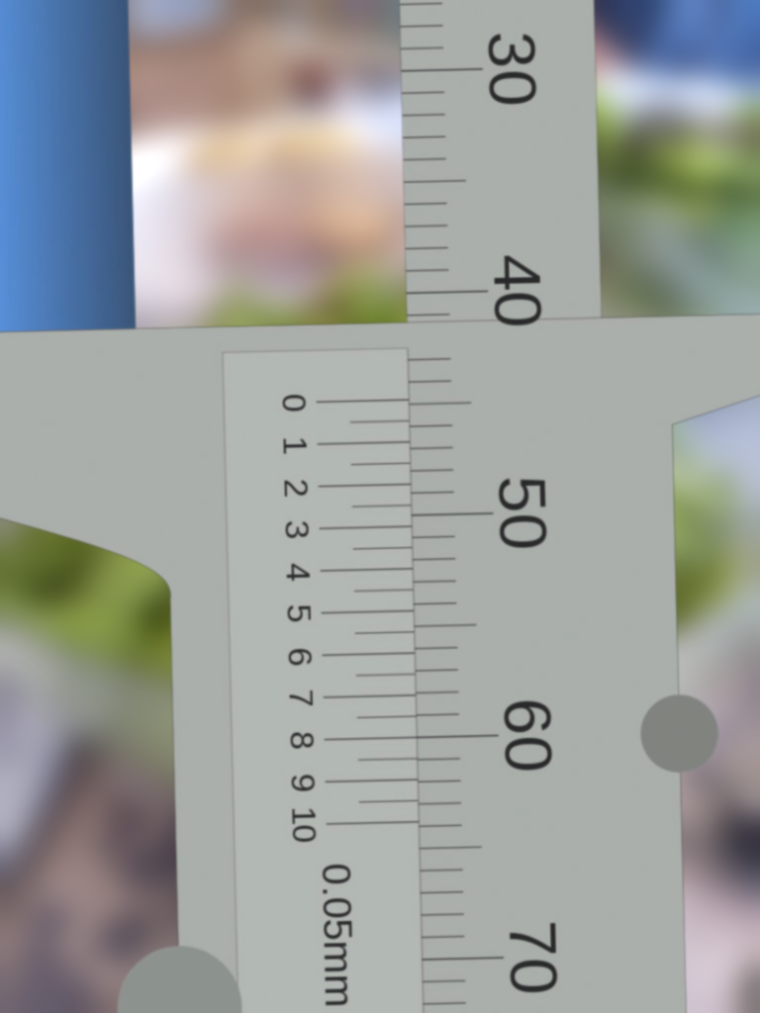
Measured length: 44.8 mm
